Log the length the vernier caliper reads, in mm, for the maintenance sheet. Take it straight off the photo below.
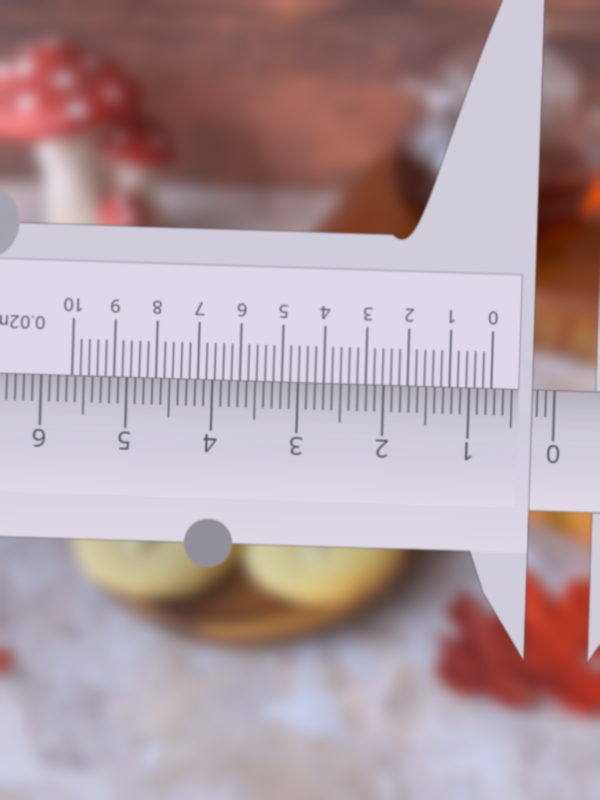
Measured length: 7.4 mm
